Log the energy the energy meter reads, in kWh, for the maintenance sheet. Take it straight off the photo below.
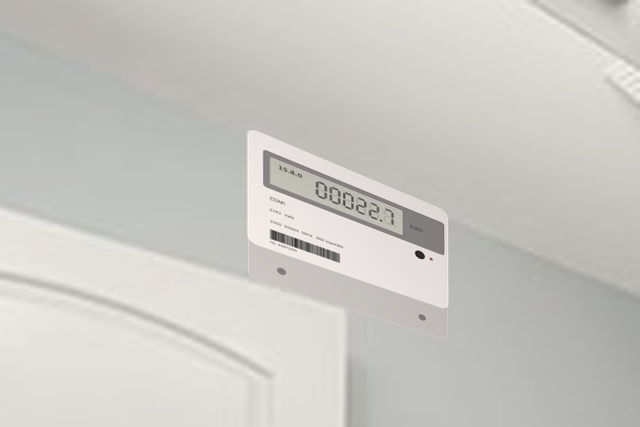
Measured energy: 22.7 kWh
